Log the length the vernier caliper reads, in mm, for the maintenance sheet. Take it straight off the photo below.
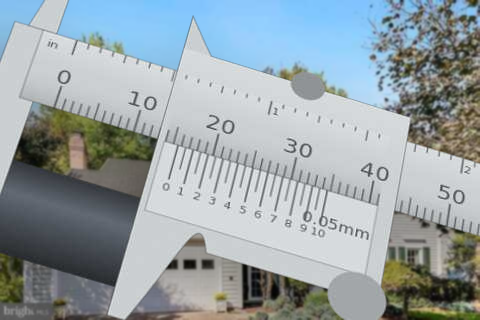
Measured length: 15.6 mm
